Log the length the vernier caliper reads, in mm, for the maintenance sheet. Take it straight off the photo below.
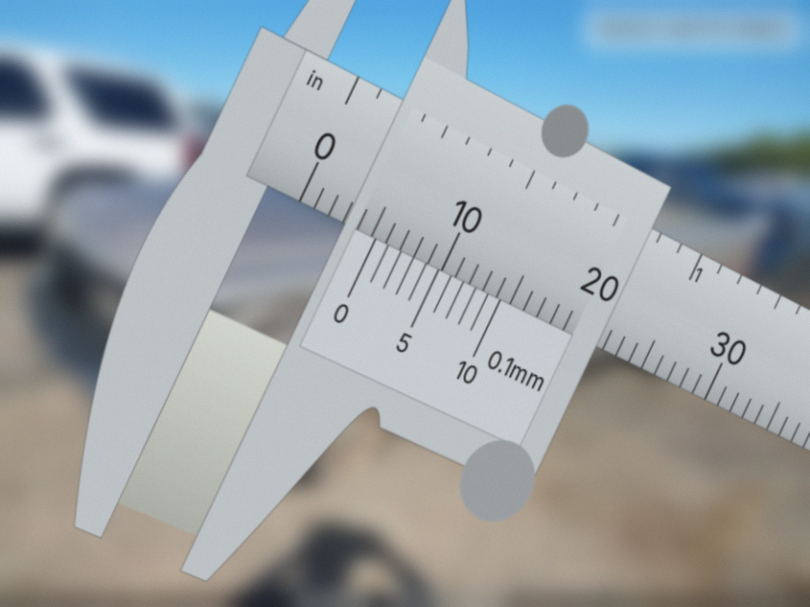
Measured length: 5.3 mm
